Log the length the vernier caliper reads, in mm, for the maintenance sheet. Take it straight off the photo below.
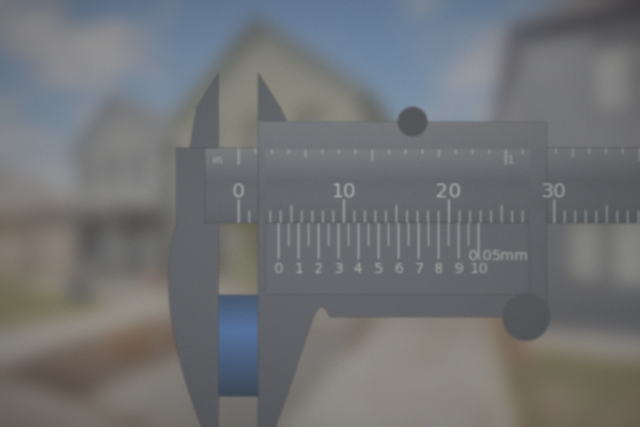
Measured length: 3.8 mm
